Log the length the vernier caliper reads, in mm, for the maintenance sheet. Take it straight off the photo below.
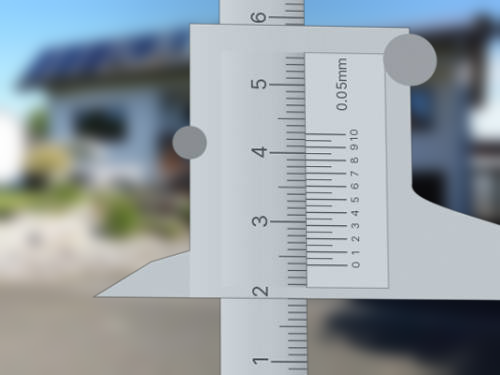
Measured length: 23.8 mm
